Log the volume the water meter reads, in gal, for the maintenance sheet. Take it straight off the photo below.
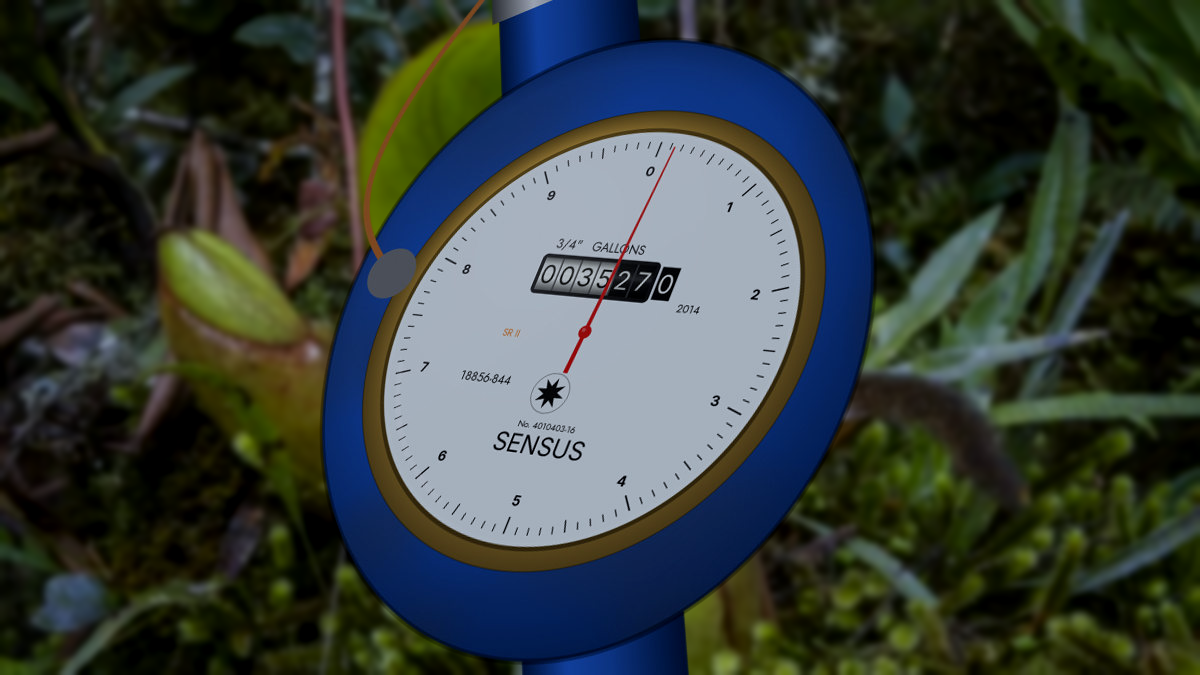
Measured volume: 35270.1 gal
